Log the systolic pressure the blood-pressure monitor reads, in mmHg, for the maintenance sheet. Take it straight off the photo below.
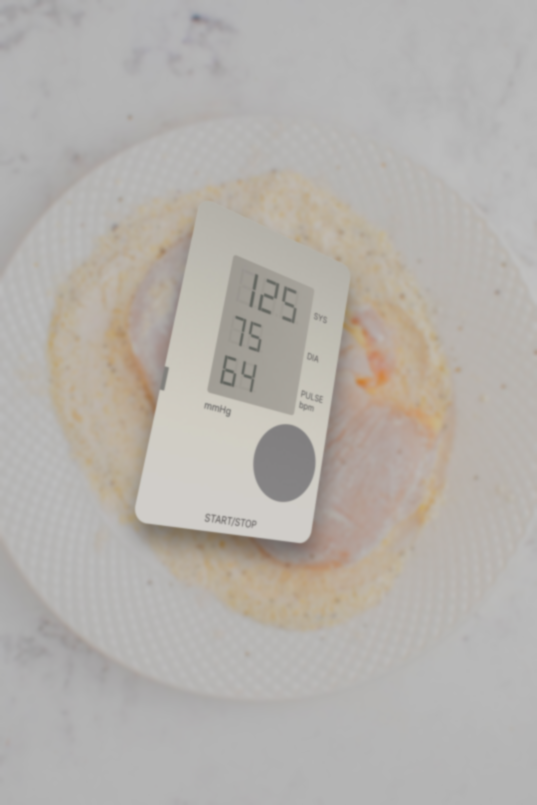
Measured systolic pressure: 125 mmHg
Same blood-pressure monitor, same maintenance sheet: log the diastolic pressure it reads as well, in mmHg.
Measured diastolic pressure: 75 mmHg
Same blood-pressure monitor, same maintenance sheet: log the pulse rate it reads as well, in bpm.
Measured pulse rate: 64 bpm
